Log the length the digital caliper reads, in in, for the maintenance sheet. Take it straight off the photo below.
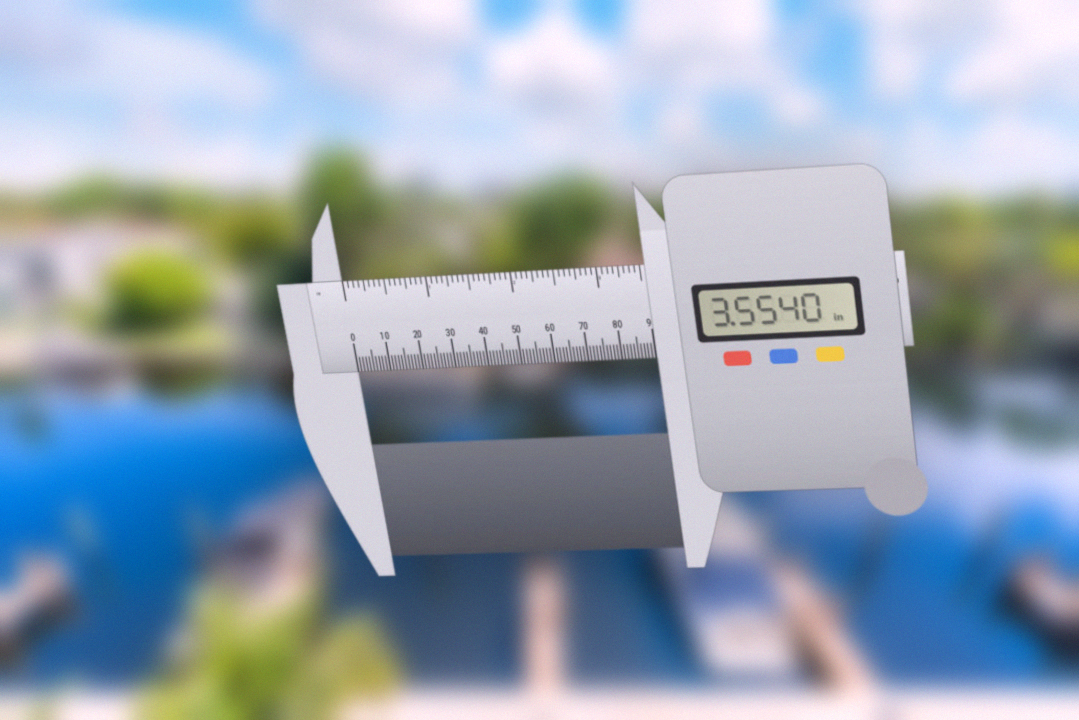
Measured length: 3.5540 in
